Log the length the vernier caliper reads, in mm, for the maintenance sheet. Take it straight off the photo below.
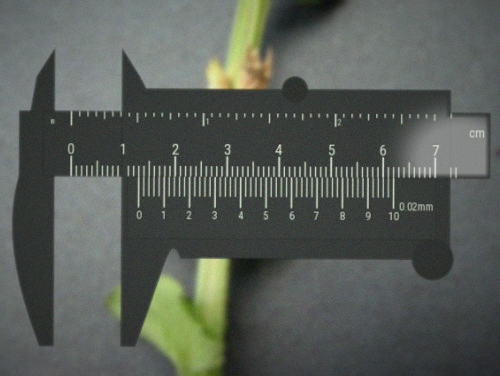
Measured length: 13.0 mm
